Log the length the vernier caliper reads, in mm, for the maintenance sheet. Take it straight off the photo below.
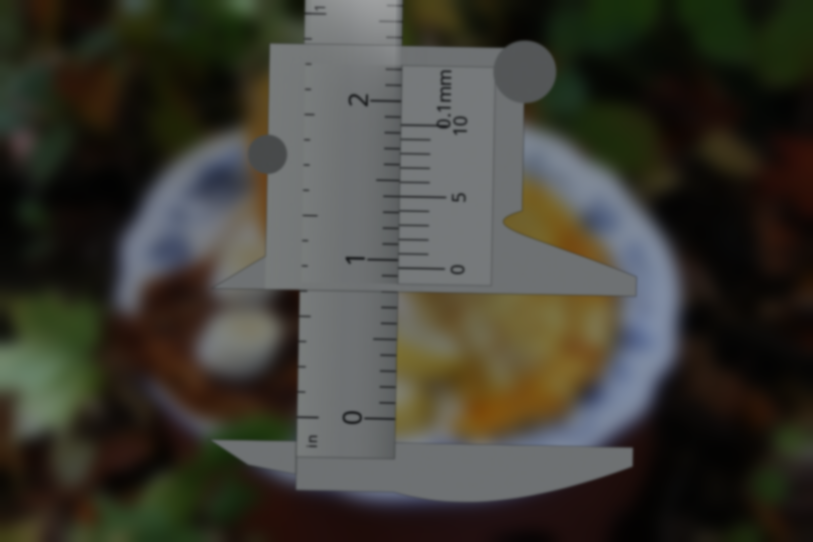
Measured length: 9.5 mm
